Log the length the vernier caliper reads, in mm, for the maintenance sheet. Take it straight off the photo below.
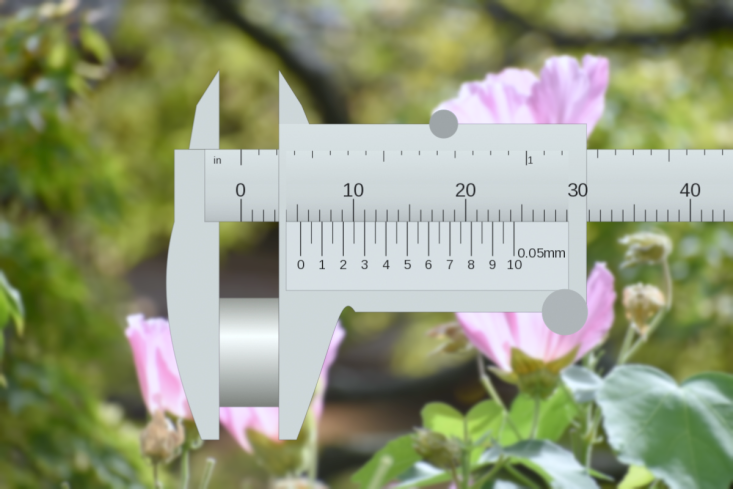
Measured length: 5.3 mm
